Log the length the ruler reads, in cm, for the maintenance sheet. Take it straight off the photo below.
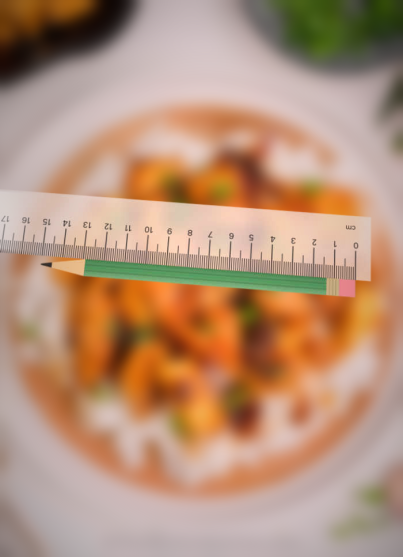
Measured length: 15 cm
